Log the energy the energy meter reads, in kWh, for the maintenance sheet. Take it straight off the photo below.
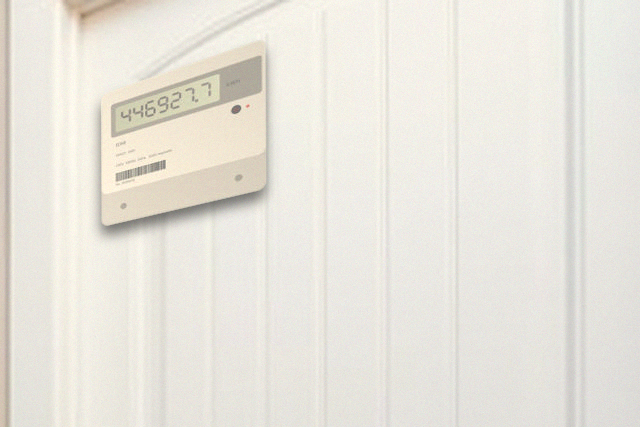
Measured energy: 446927.7 kWh
